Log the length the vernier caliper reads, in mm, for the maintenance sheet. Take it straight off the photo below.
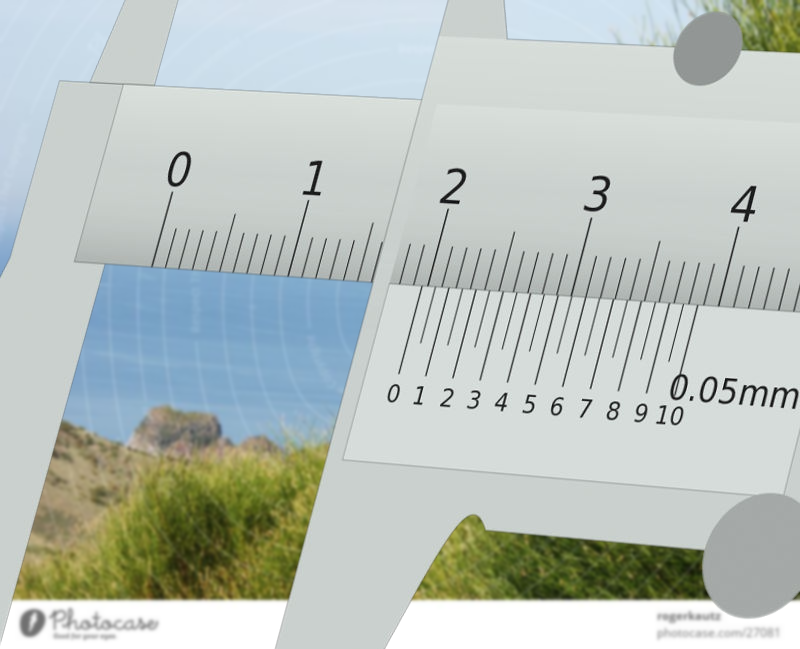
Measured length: 19.6 mm
